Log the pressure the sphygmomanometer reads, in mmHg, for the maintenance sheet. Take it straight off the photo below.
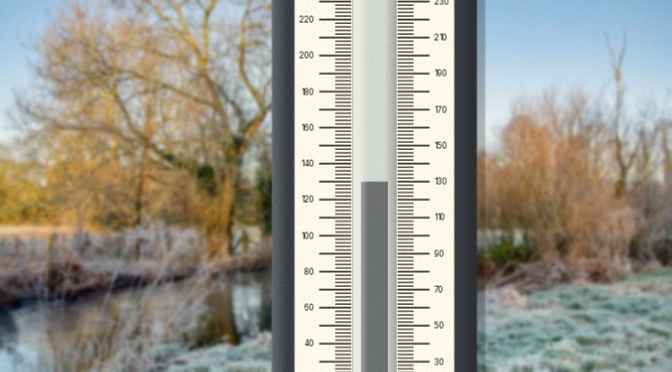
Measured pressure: 130 mmHg
